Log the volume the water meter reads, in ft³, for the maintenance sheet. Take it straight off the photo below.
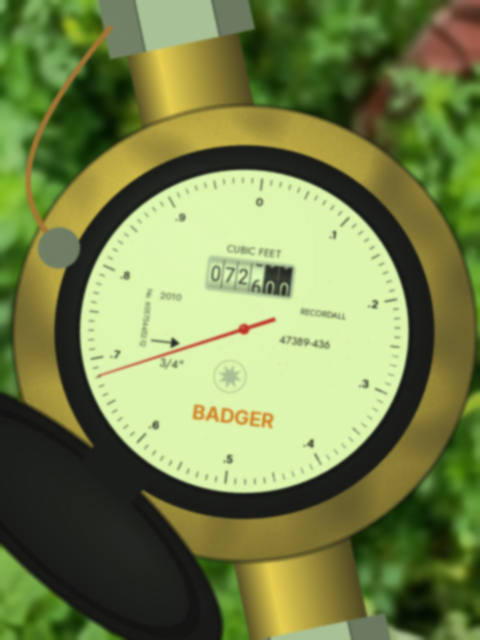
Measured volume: 72599.68 ft³
